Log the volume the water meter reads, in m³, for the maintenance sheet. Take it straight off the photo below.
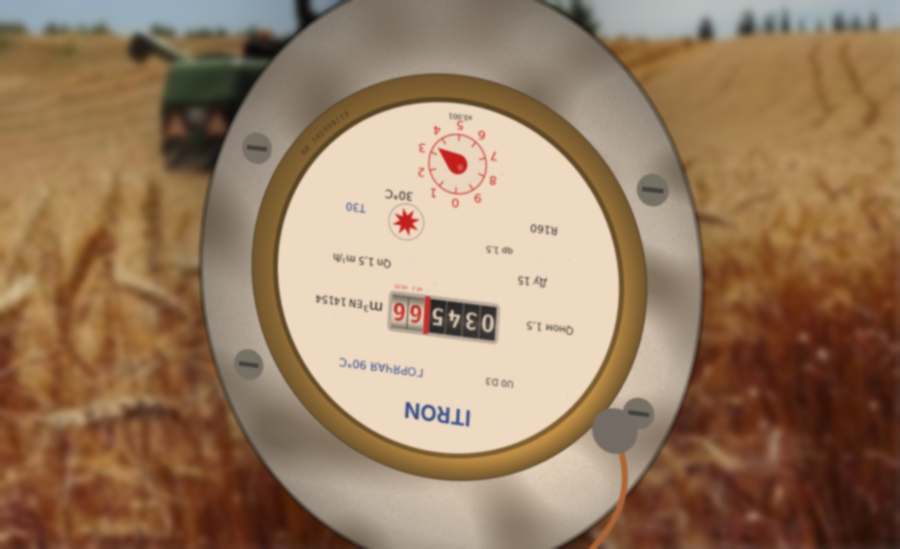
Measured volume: 345.663 m³
